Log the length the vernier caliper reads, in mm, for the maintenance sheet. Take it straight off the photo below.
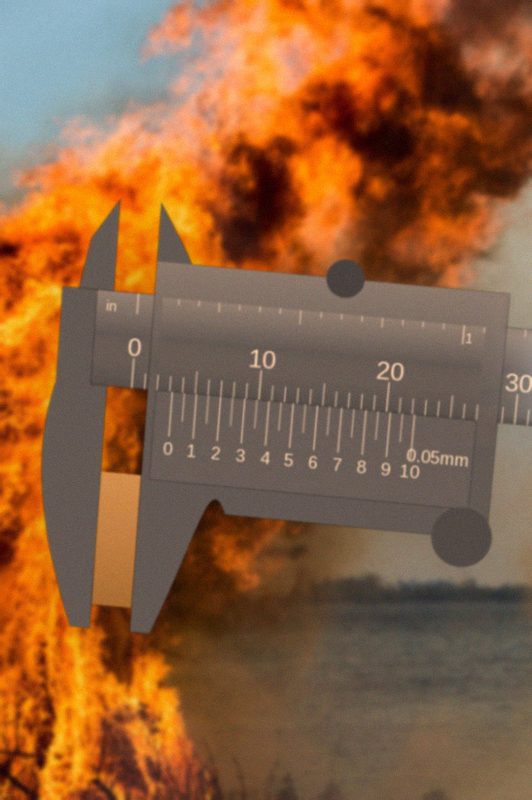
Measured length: 3.2 mm
